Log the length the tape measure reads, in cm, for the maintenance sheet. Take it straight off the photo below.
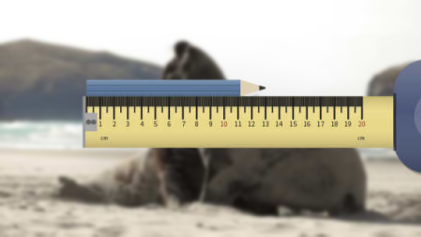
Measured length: 13 cm
